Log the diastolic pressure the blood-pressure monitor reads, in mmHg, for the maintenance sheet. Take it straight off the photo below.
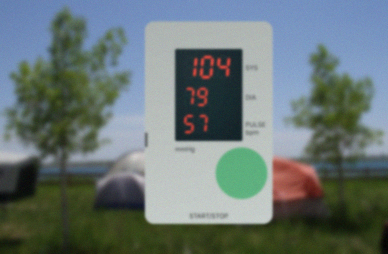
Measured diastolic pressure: 79 mmHg
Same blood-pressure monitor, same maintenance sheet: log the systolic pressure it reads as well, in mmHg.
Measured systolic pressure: 104 mmHg
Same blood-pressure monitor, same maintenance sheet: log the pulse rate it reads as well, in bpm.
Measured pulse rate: 57 bpm
